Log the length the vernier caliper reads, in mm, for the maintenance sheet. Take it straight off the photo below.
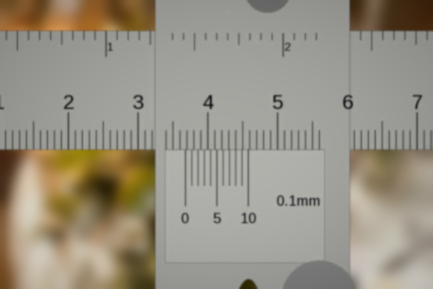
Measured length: 36.8 mm
